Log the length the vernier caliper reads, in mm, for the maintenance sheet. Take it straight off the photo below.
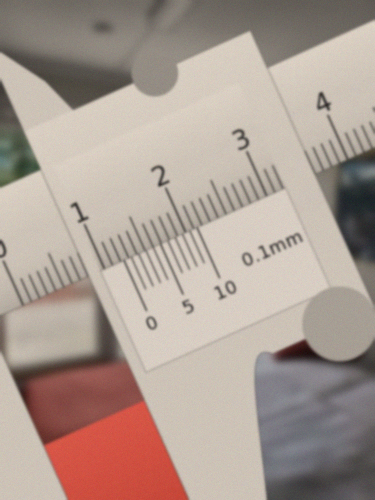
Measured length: 12.4 mm
